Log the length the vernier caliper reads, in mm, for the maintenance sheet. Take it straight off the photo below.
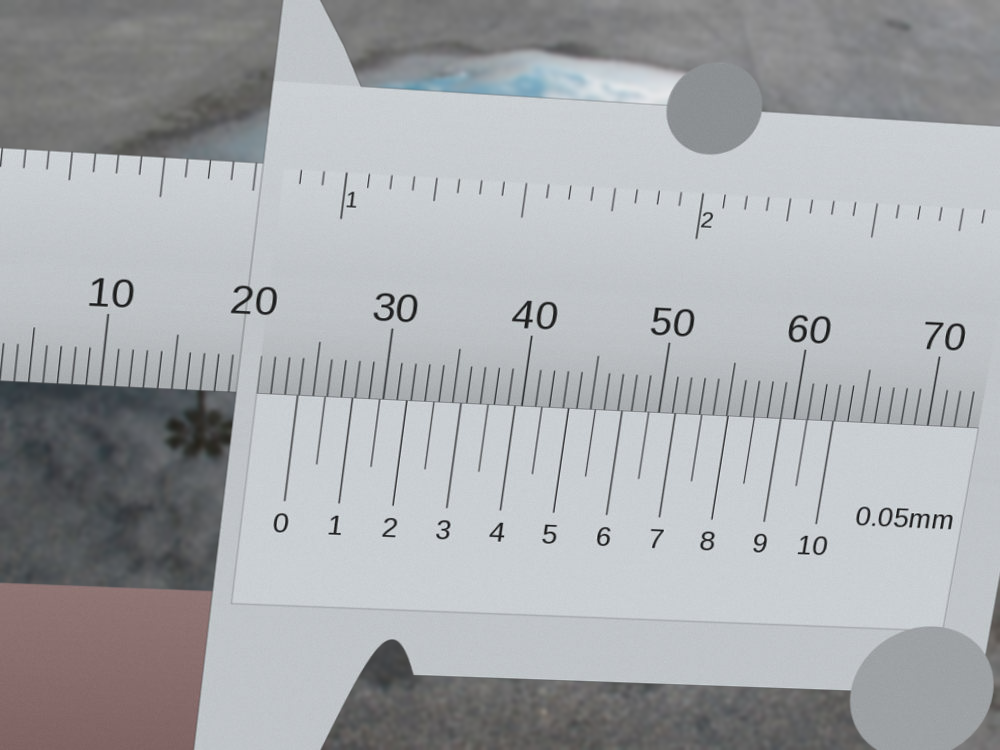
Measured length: 23.9 mm
